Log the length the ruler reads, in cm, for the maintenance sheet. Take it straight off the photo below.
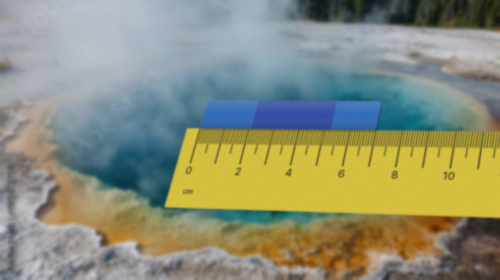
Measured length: 7 cm
